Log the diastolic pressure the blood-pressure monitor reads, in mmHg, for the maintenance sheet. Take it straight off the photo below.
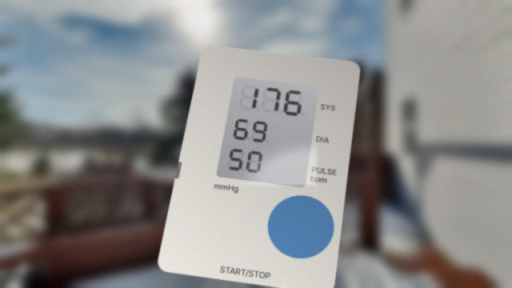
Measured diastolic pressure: 69 mmHg
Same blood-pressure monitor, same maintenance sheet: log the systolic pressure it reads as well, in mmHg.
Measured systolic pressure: 176 mmHg
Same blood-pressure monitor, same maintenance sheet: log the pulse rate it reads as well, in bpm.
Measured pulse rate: 50 bpm
